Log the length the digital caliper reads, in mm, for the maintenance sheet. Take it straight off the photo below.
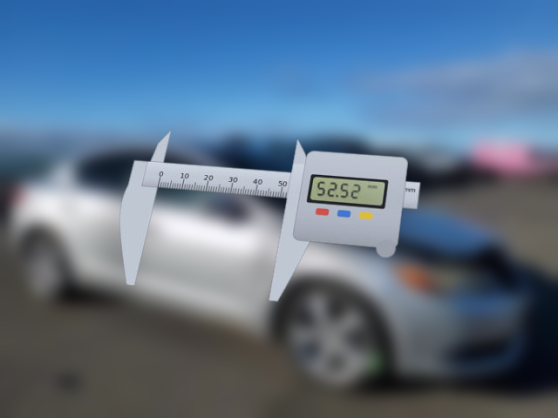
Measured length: 52.52 mm
